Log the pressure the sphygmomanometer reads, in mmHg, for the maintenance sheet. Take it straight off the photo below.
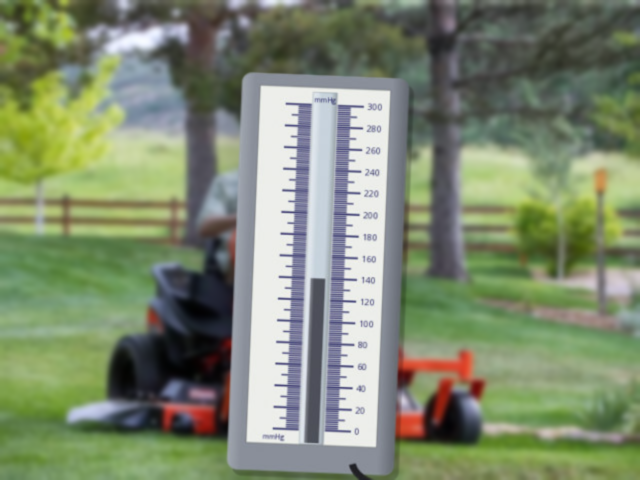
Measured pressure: 140 mmHg
